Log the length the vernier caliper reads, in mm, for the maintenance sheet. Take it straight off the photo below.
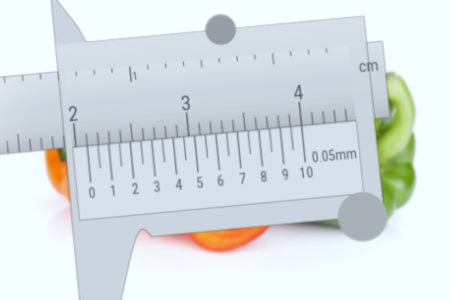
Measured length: 21.0 mm
